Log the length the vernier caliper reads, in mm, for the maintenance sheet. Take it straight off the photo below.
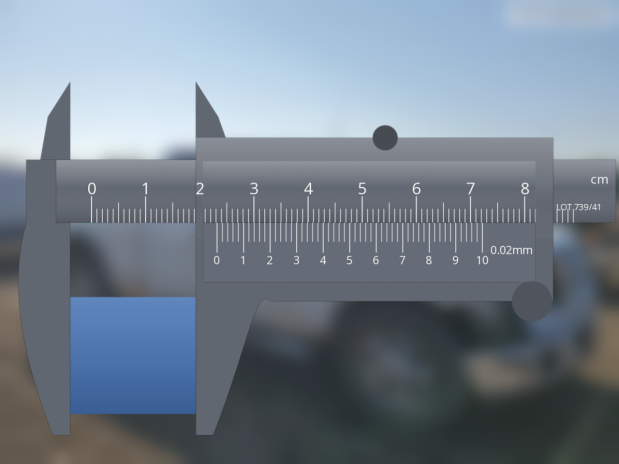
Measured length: 23.2 mm
